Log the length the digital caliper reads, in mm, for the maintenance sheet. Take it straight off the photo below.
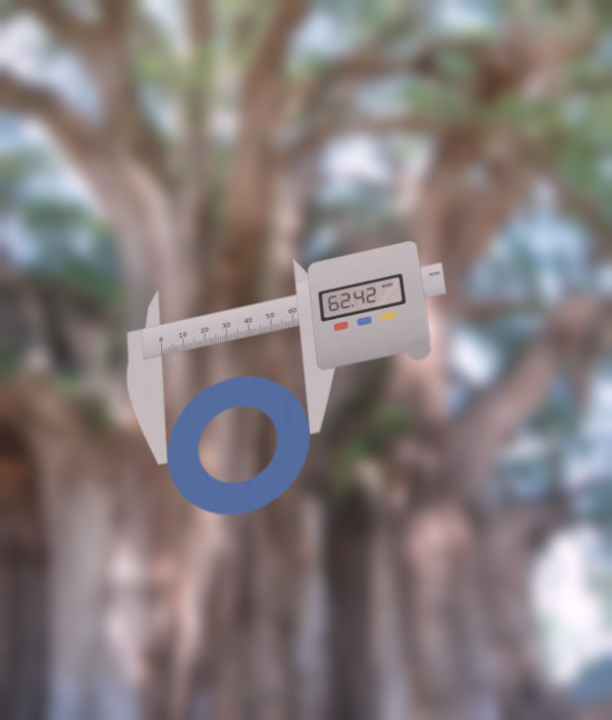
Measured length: 62.42 mm
